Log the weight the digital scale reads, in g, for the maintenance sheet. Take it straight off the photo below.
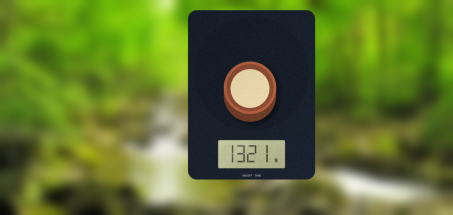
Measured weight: 1321 g
